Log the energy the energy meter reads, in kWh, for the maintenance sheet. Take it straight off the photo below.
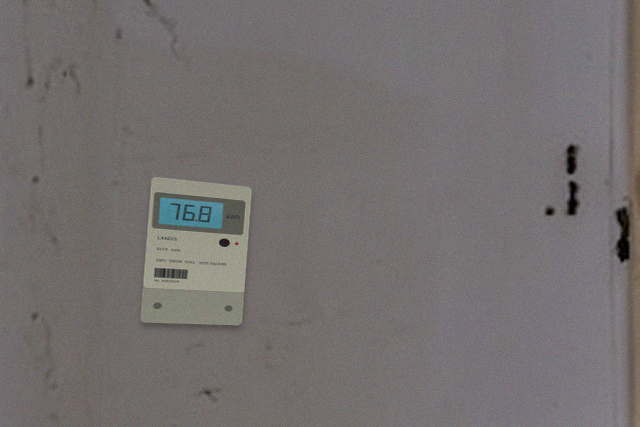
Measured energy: 76.8 kWh
